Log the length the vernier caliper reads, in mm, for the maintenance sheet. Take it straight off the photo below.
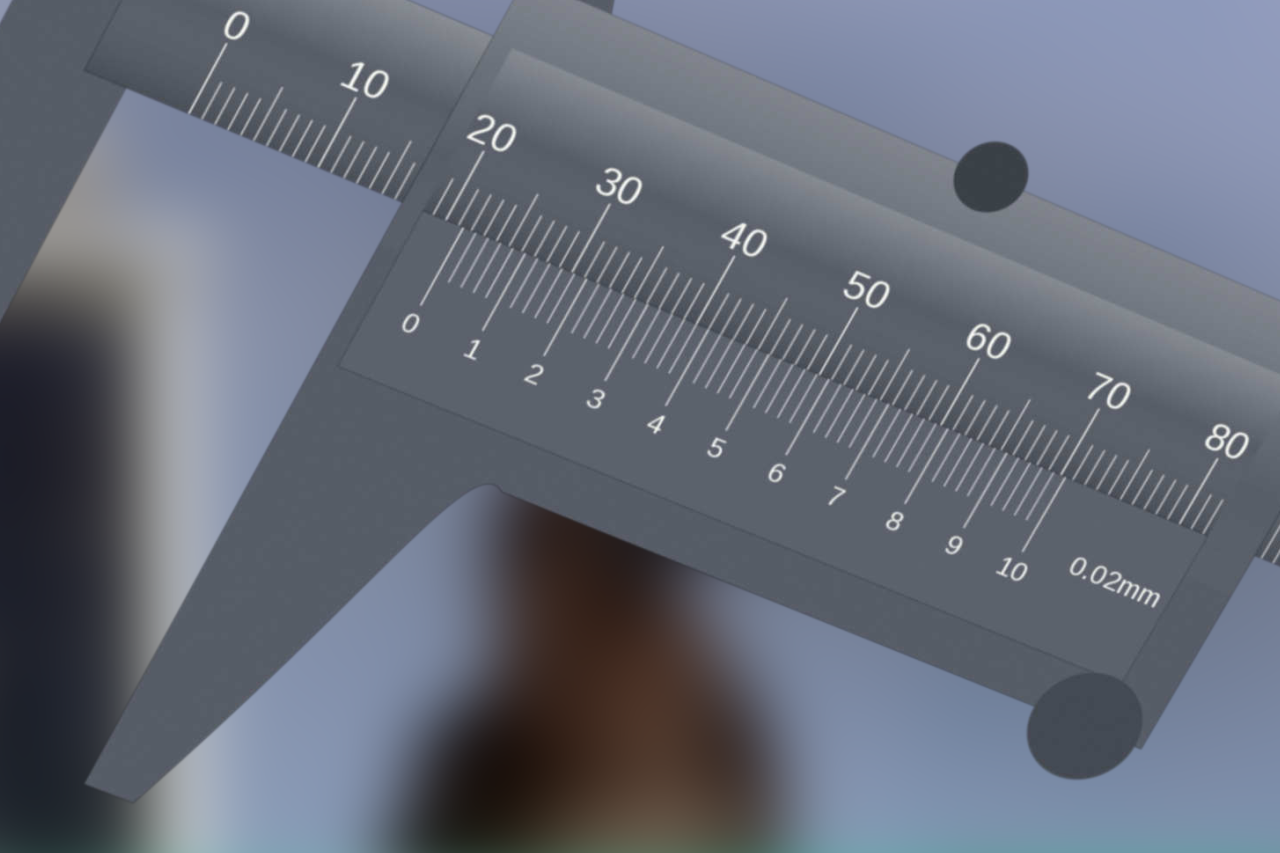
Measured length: 21.4 mm
